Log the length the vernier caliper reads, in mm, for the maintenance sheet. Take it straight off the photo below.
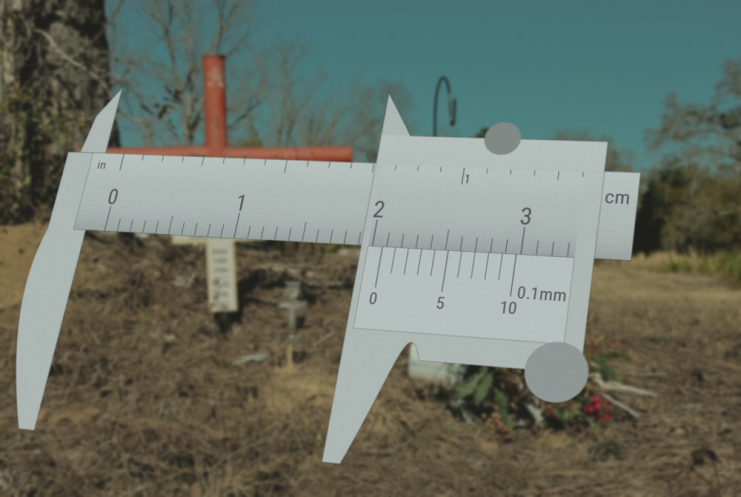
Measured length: 20.7 mm
